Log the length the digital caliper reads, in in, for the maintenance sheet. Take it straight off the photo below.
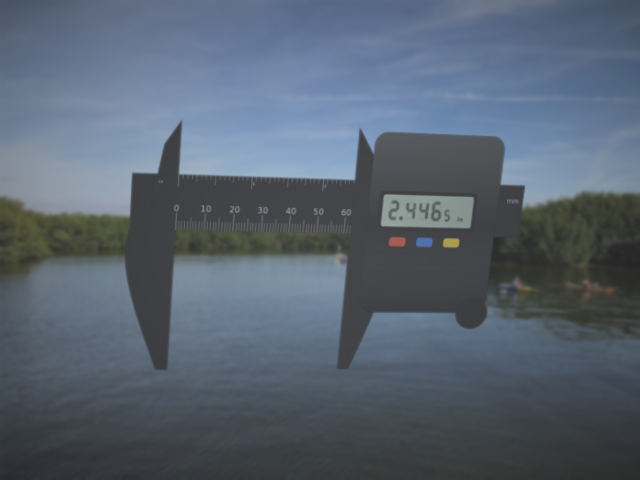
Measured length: 2.4465 in
